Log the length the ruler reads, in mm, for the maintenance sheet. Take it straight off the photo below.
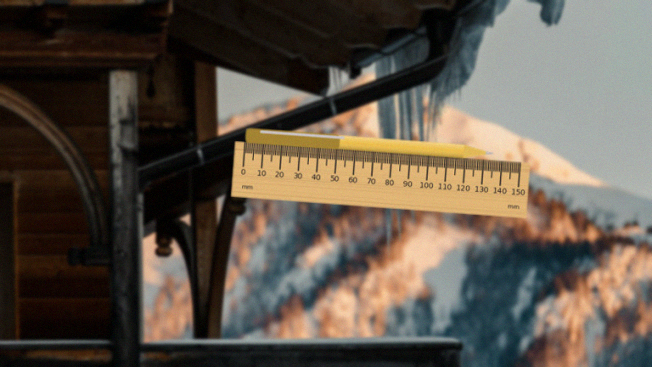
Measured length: 135 mm
